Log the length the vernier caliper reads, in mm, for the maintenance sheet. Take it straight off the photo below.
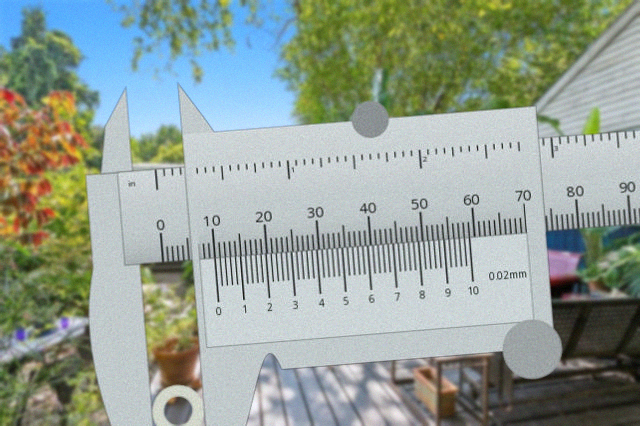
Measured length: 10.0 mm
